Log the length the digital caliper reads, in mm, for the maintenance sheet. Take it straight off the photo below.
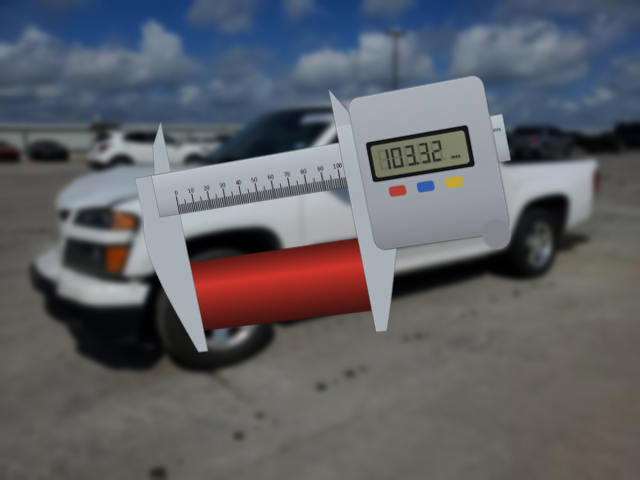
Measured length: 103.32 mm
